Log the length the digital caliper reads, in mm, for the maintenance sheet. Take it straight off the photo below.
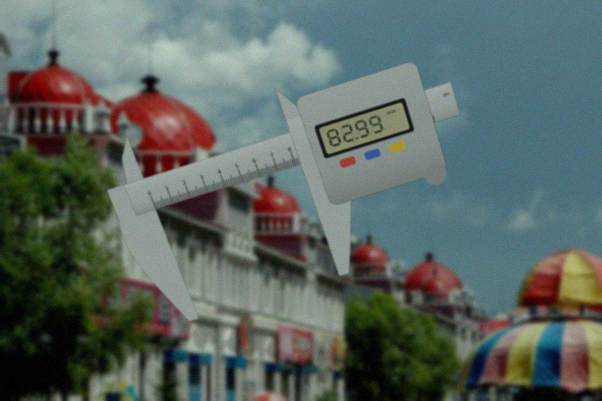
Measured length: 82.99 mm
